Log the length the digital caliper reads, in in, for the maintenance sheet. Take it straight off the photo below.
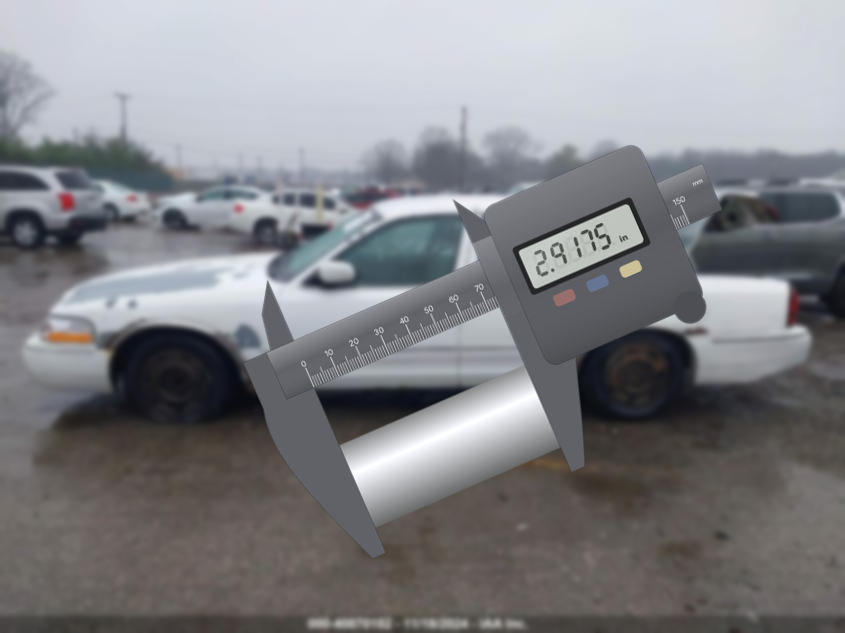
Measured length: 2.9175 in
